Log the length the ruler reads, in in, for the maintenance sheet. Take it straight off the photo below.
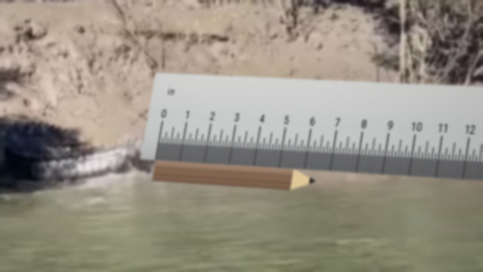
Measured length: 6.5 in
